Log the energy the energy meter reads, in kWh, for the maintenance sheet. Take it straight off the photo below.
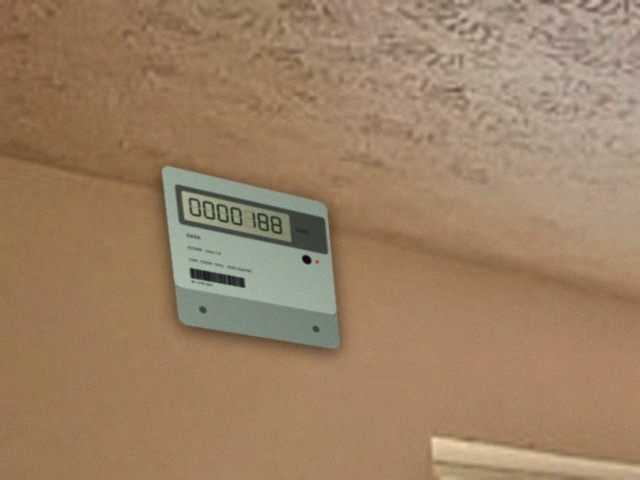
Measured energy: 188 kWh
